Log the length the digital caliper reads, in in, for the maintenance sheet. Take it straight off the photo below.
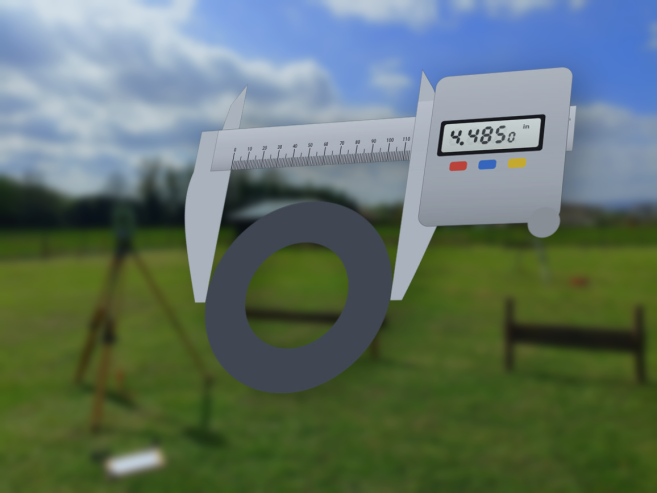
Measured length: 4.4850 in
